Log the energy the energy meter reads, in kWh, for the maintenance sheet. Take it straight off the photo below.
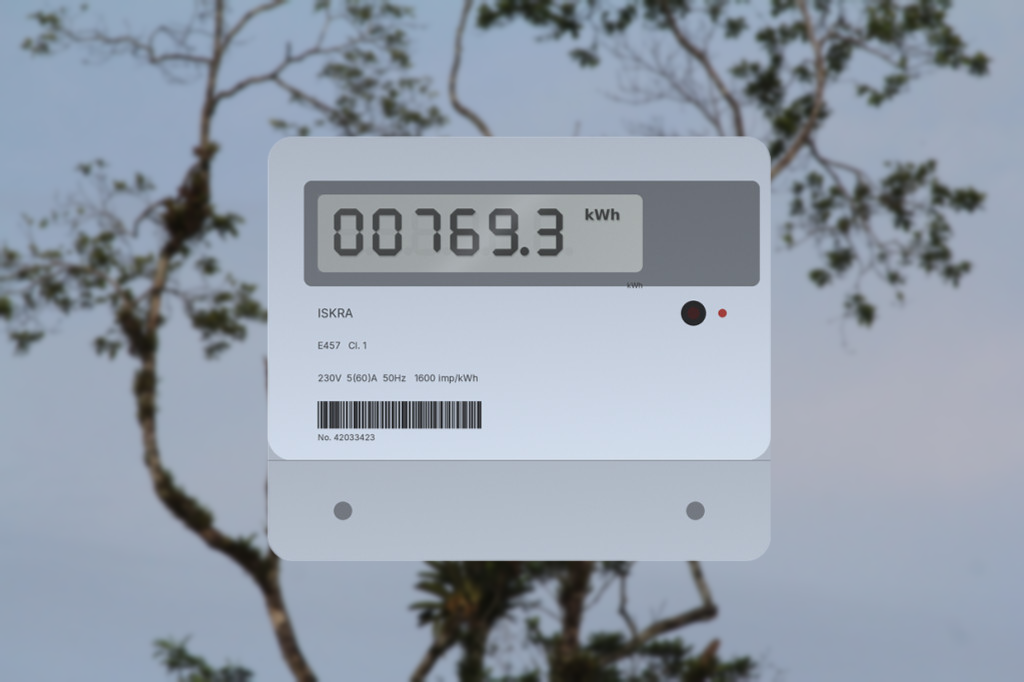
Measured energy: 769.3 kWh
